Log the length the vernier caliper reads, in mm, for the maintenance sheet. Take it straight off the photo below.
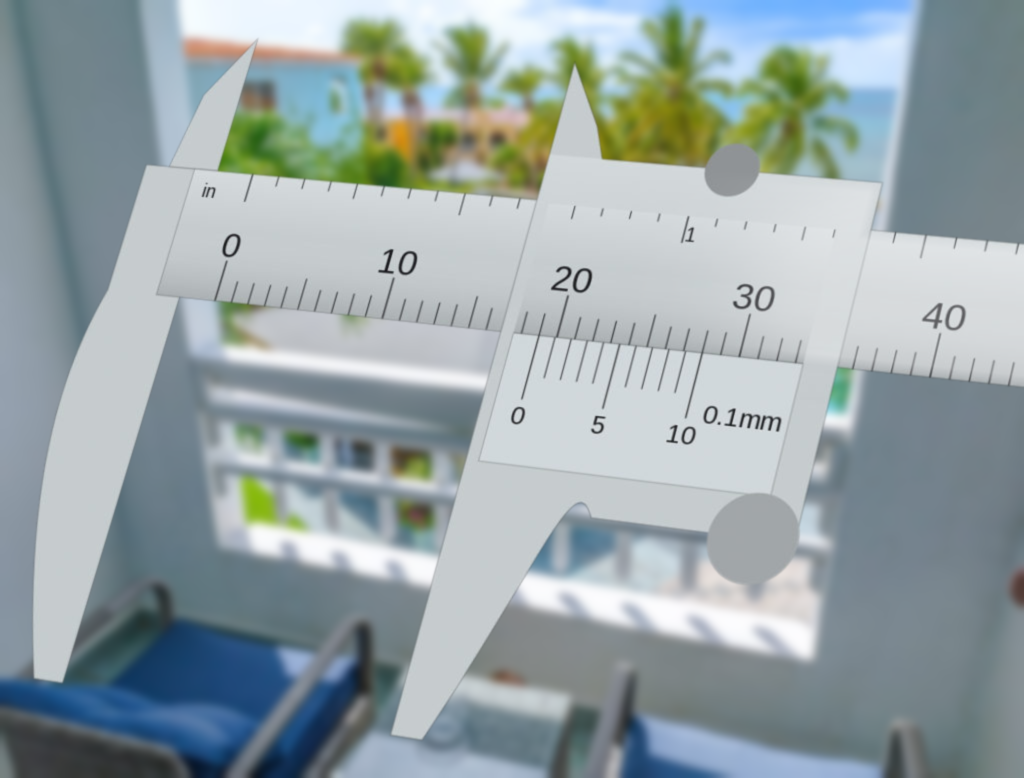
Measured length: 19.0 mm
